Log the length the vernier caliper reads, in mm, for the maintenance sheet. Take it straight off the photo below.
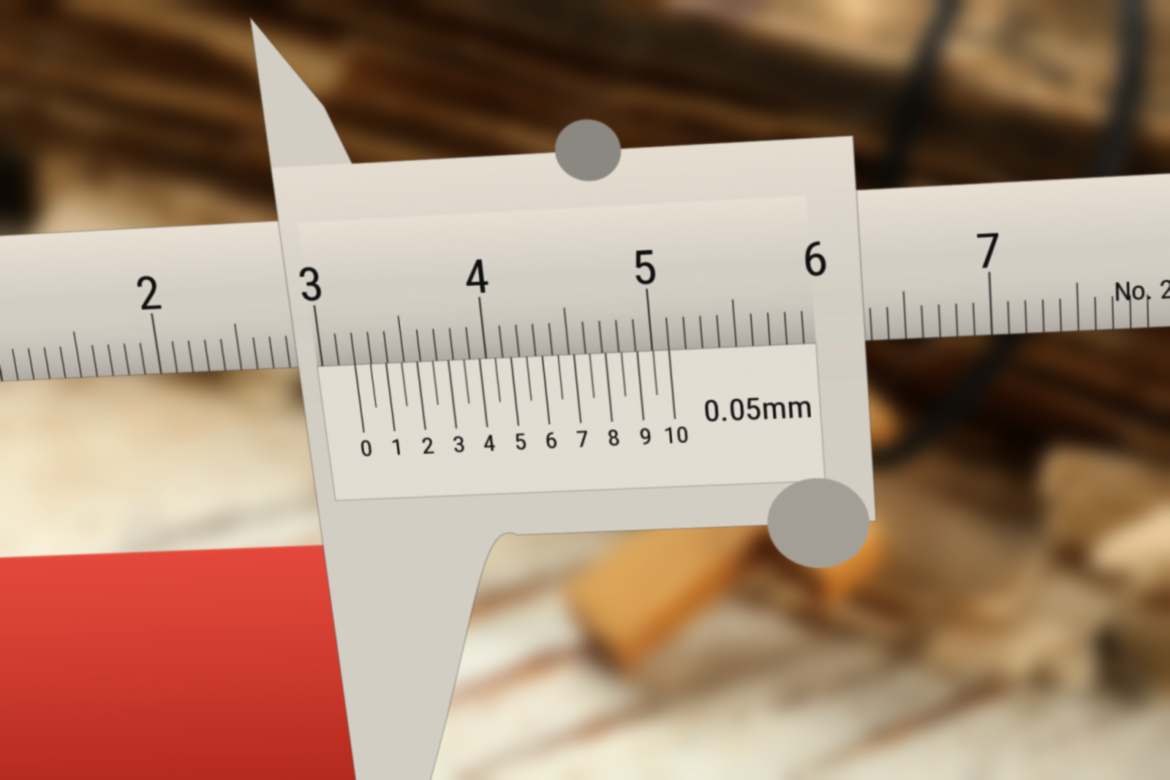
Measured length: 32.0 mm
